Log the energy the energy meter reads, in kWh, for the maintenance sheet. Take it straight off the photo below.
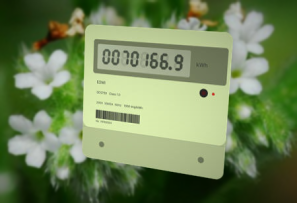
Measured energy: 70166.9 kWh
